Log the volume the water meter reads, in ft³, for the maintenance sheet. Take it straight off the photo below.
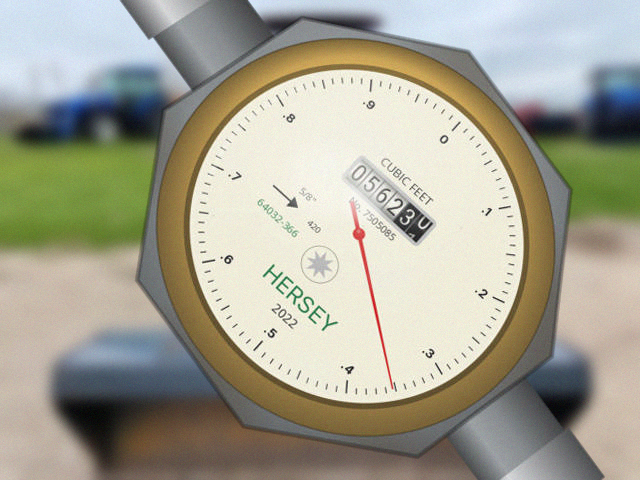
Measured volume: 56230.35 ft³
